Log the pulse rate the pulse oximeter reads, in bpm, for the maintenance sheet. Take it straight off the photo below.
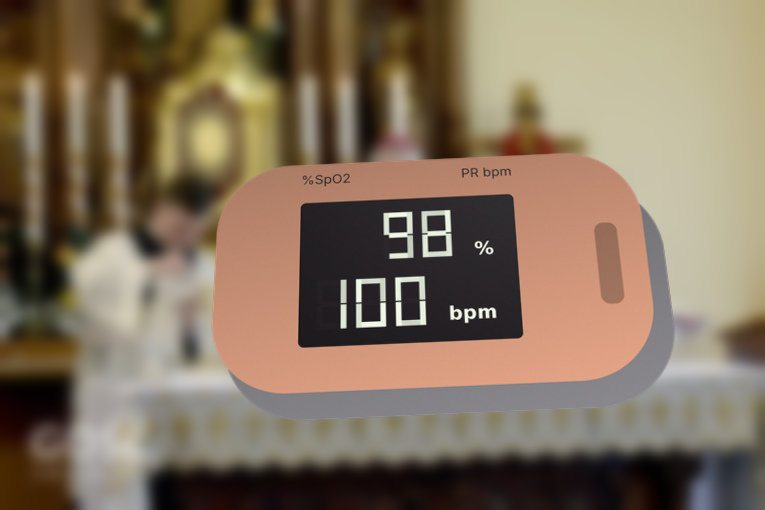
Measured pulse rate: 100 bpm
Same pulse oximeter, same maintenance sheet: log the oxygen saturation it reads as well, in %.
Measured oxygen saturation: 98 %
